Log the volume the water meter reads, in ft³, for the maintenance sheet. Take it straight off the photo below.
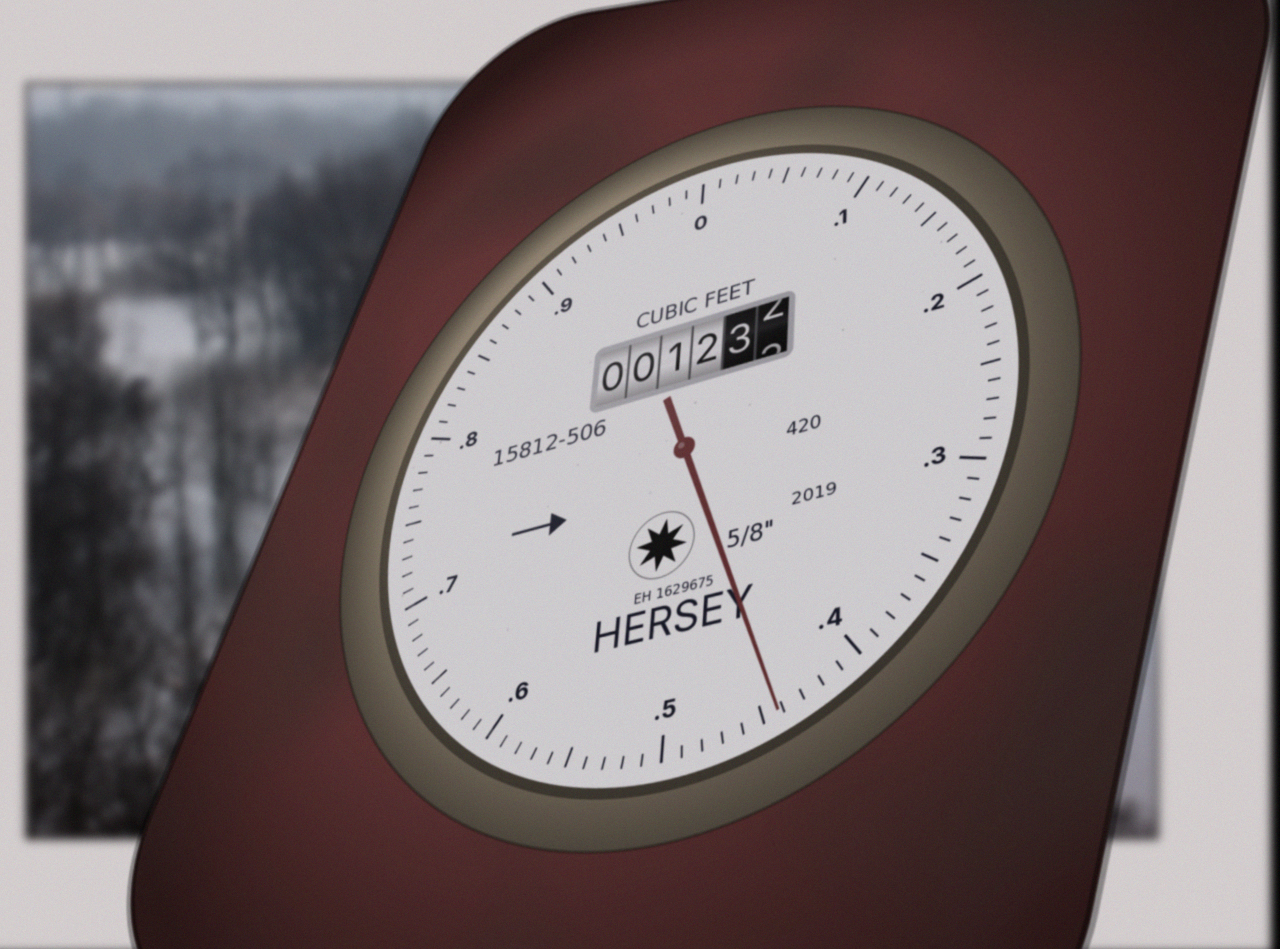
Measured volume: 1232.44 ft³
